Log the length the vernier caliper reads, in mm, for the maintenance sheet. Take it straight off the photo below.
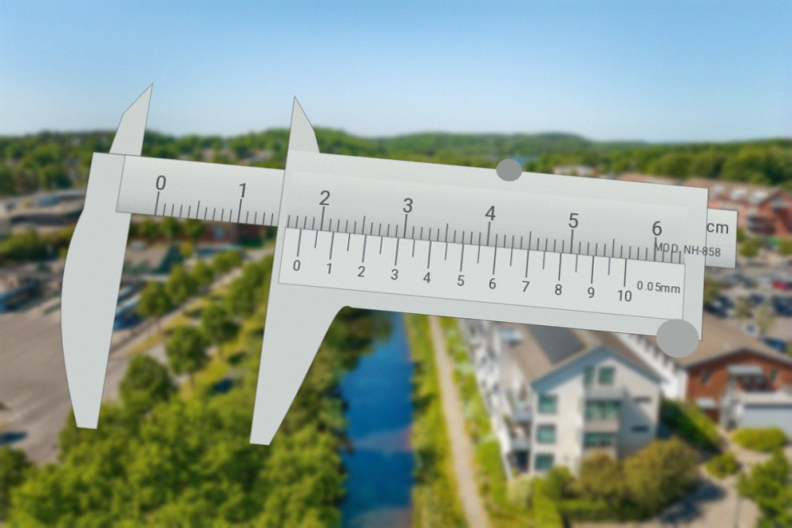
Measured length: 17.6 mm
